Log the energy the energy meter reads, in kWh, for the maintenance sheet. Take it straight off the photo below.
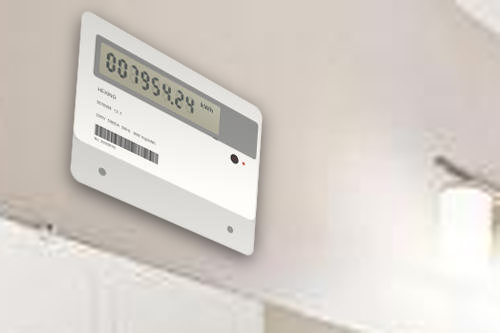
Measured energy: 7954.24 kWh
